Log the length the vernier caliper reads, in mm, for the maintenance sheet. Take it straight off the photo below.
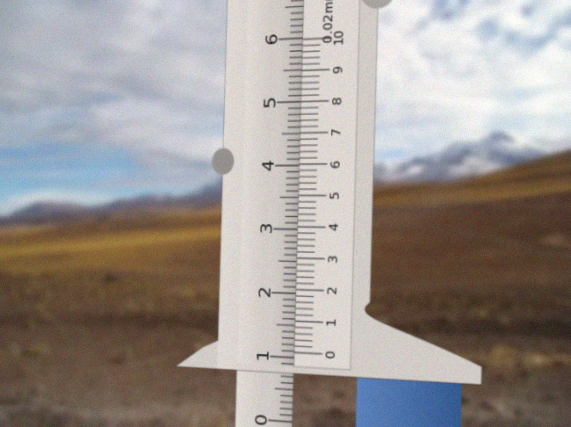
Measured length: 10.8 mm
